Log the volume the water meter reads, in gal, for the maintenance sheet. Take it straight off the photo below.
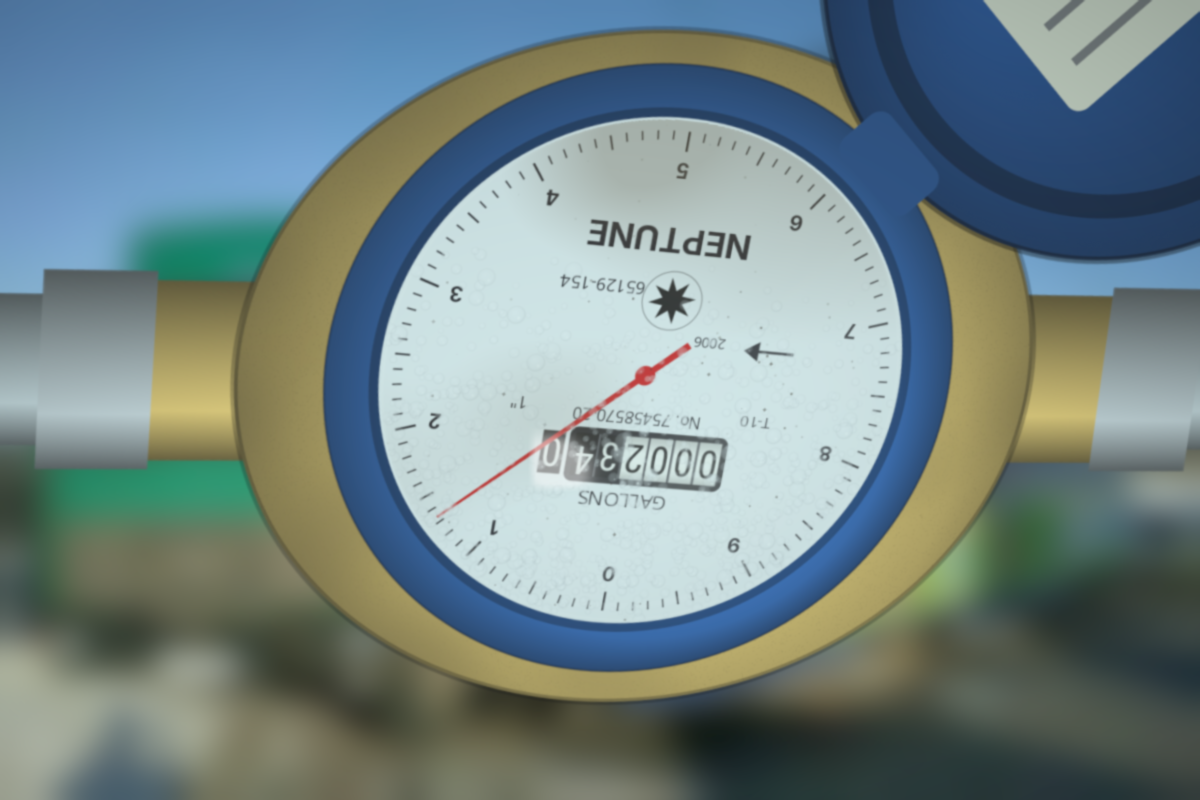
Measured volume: 2341.3 gal
